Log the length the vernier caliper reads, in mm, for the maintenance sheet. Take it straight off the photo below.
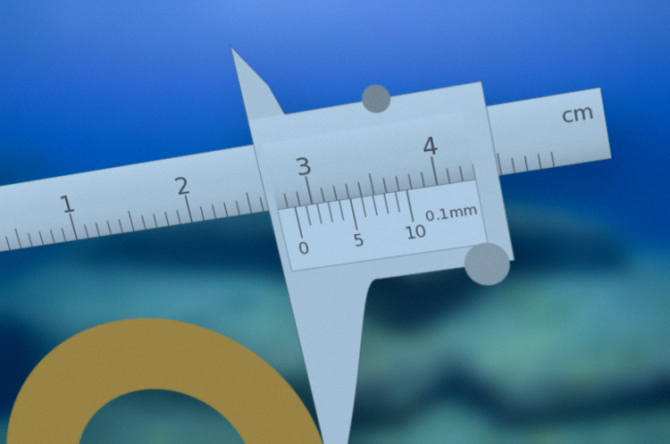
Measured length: 28.6 mm
